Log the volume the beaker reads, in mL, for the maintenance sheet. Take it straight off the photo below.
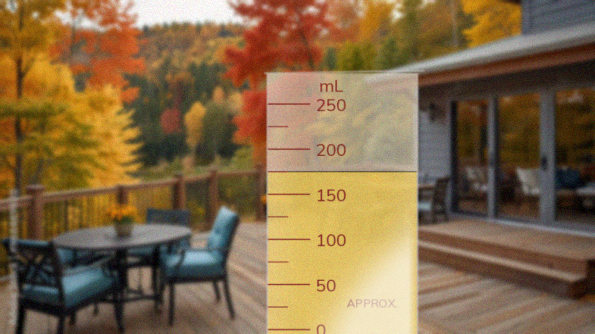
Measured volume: 175 mL
